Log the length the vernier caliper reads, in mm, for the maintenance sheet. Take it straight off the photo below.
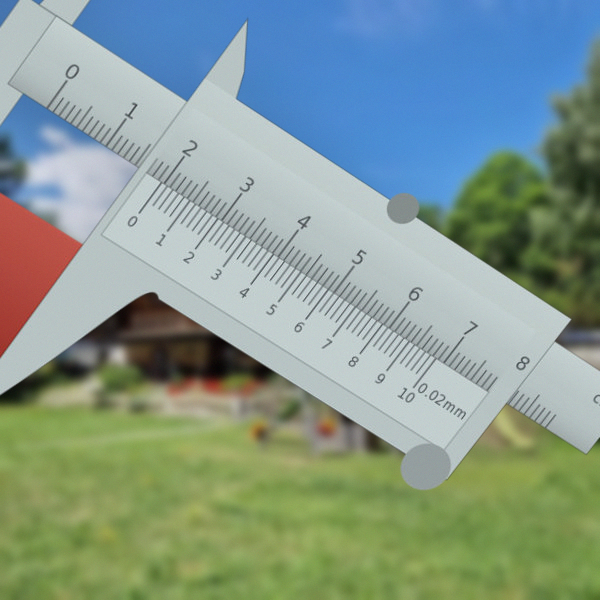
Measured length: 19.6 mm
